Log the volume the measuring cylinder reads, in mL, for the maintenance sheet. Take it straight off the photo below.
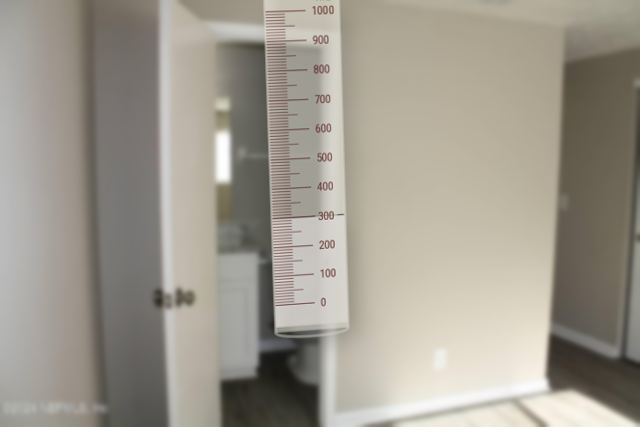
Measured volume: 300 mL
